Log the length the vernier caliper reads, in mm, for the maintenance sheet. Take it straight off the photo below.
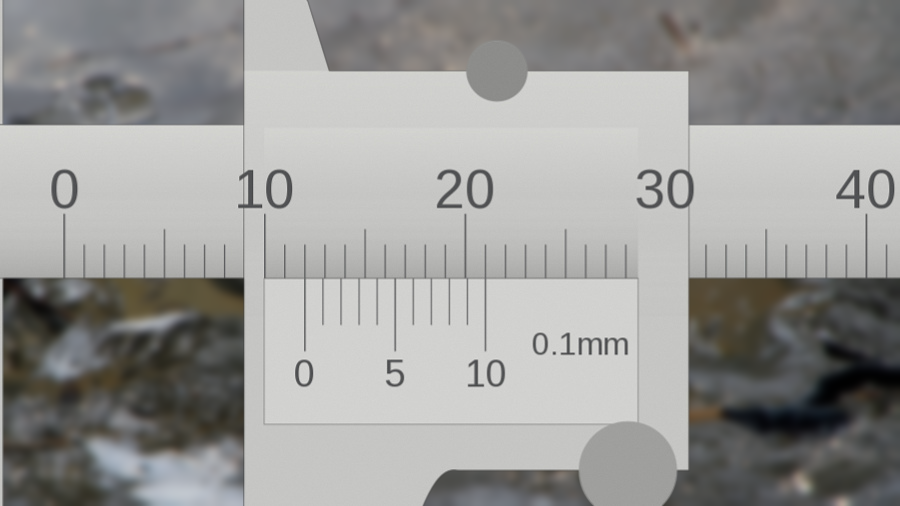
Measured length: 12.0 mm
